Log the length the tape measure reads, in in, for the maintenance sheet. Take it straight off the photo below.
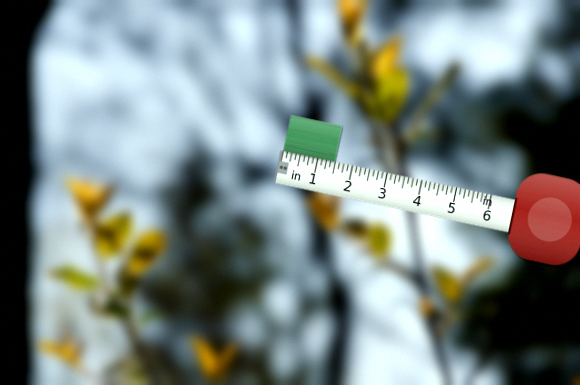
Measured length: 1.5 in
